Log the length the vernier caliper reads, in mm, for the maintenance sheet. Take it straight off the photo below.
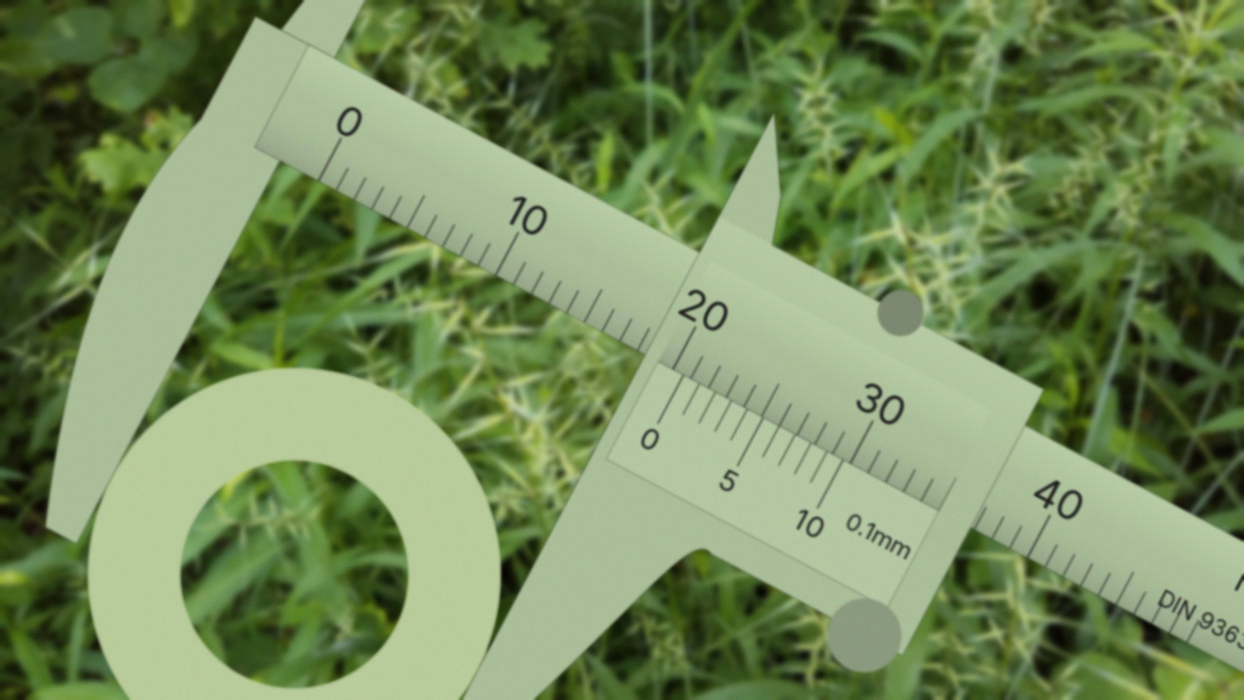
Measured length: 20.6 mm
